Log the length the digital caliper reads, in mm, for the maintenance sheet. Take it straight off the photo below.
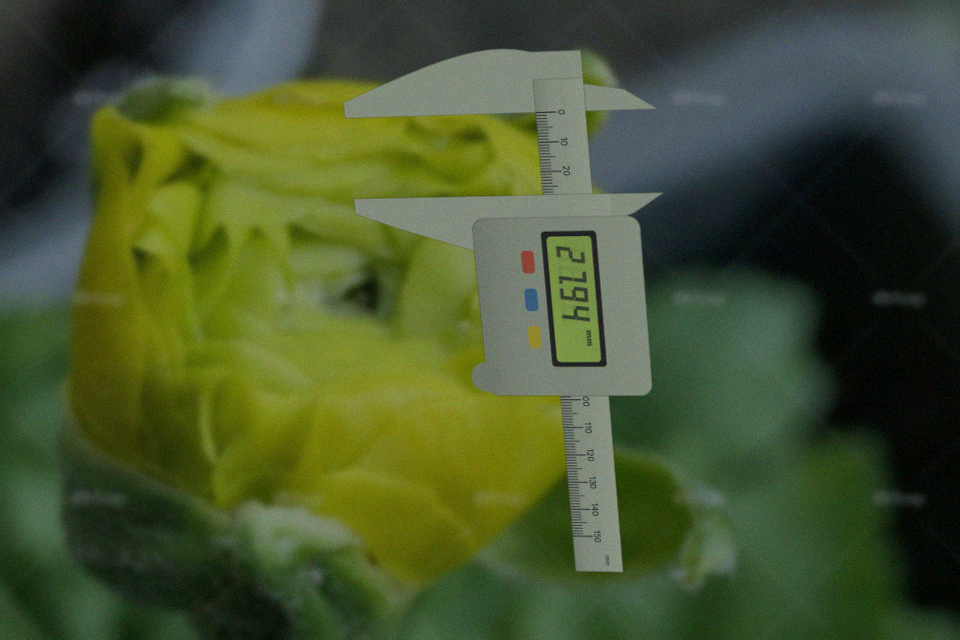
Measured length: 27.94 mm
